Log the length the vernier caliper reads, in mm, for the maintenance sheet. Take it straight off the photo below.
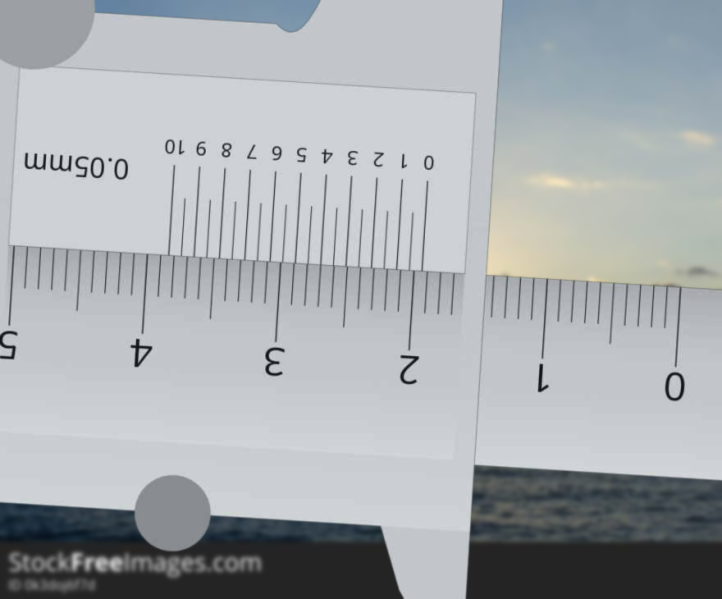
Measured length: 19.4 mm
